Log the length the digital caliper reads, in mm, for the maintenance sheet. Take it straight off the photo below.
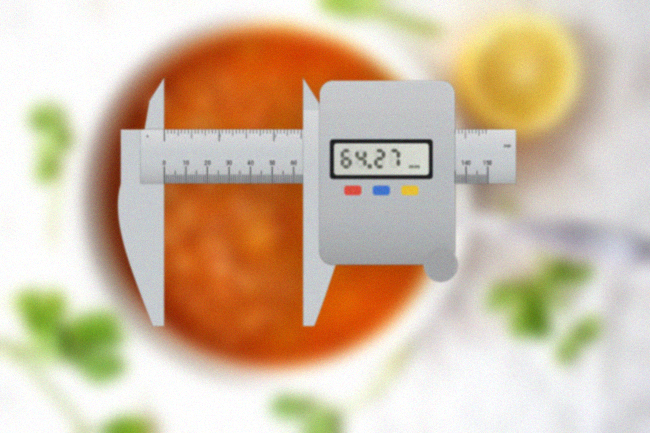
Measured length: 64.27 mm
